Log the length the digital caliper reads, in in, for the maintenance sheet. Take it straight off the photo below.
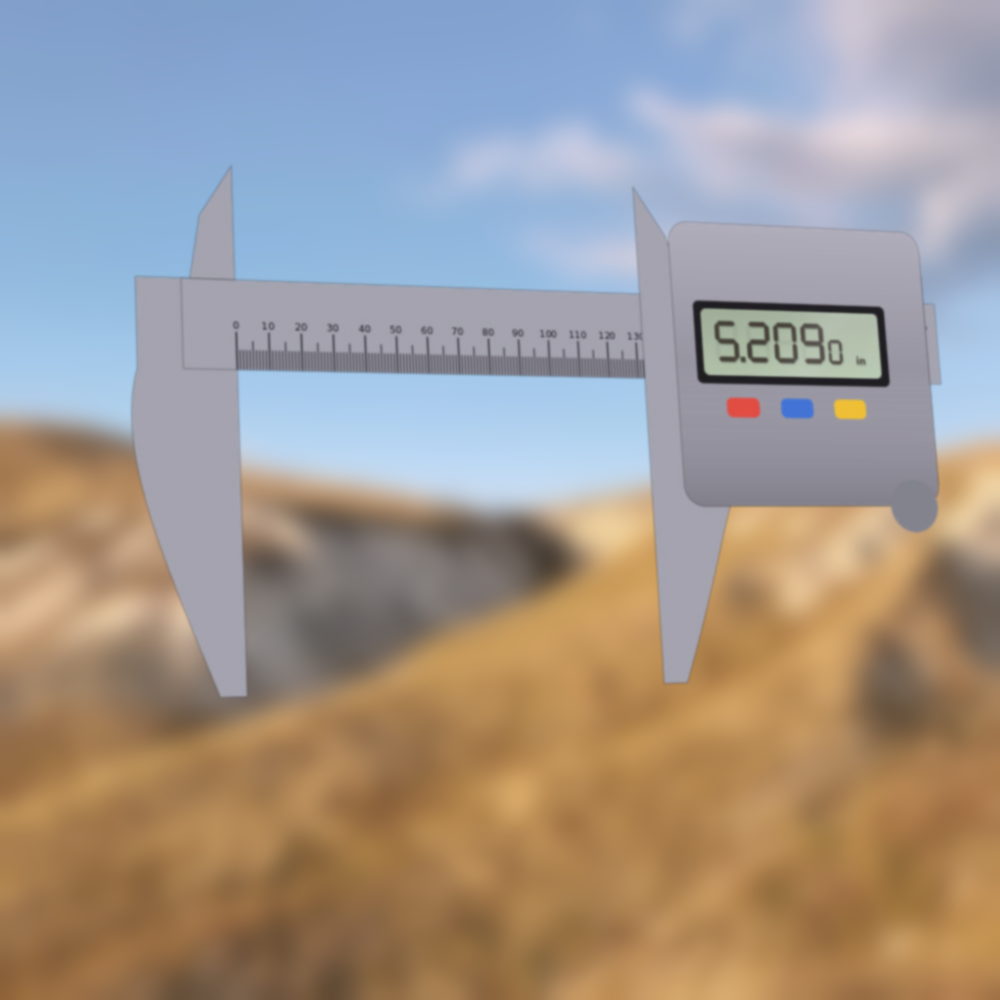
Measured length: 5.2090 in
